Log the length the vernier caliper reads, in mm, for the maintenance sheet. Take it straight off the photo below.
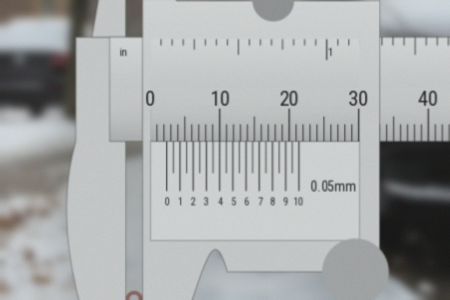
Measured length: 2.4 mm
